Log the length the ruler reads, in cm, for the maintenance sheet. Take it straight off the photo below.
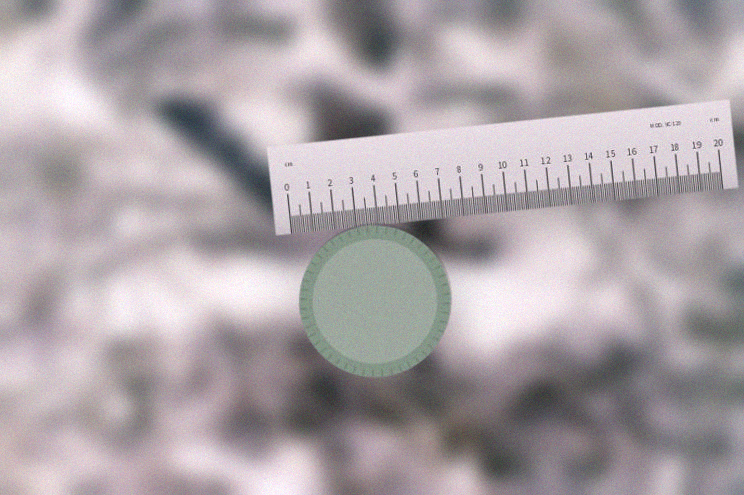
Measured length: 7 cm
